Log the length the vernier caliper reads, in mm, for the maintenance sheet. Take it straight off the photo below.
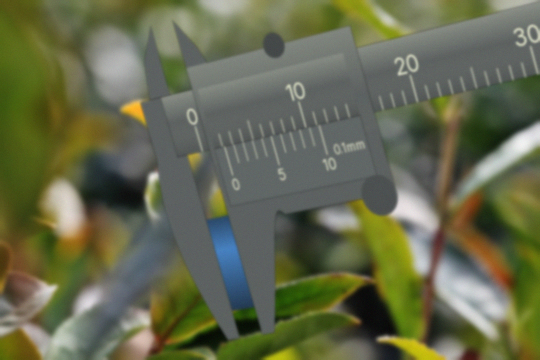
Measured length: 2.2 mm
